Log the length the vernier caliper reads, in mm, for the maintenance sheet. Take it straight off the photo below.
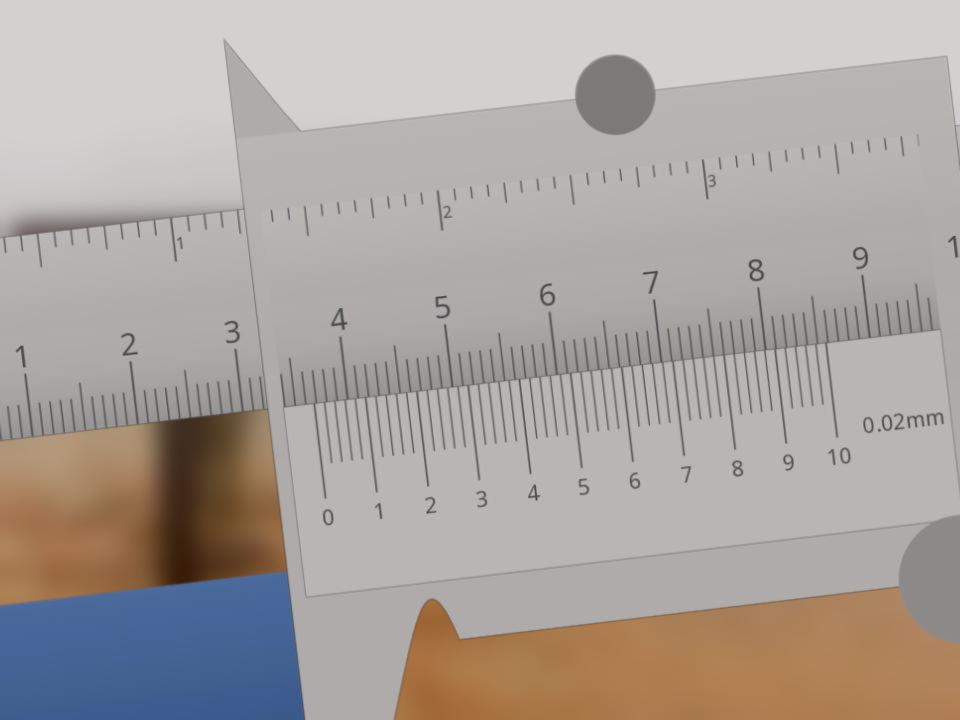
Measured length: 36.8 mm
